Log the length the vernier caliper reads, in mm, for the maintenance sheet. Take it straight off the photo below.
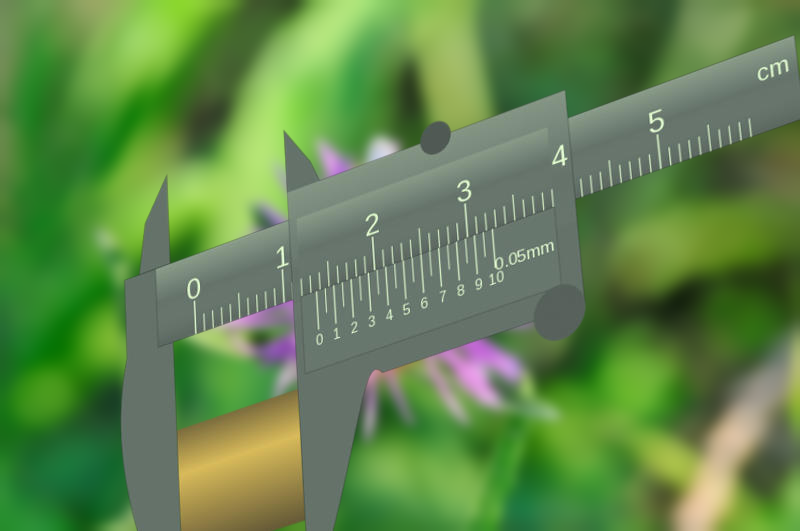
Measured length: 13.6 mm
